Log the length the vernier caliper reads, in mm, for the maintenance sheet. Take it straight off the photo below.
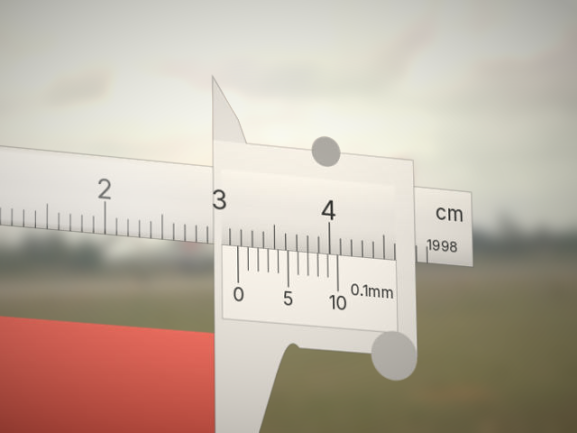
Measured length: 31.7 mm
